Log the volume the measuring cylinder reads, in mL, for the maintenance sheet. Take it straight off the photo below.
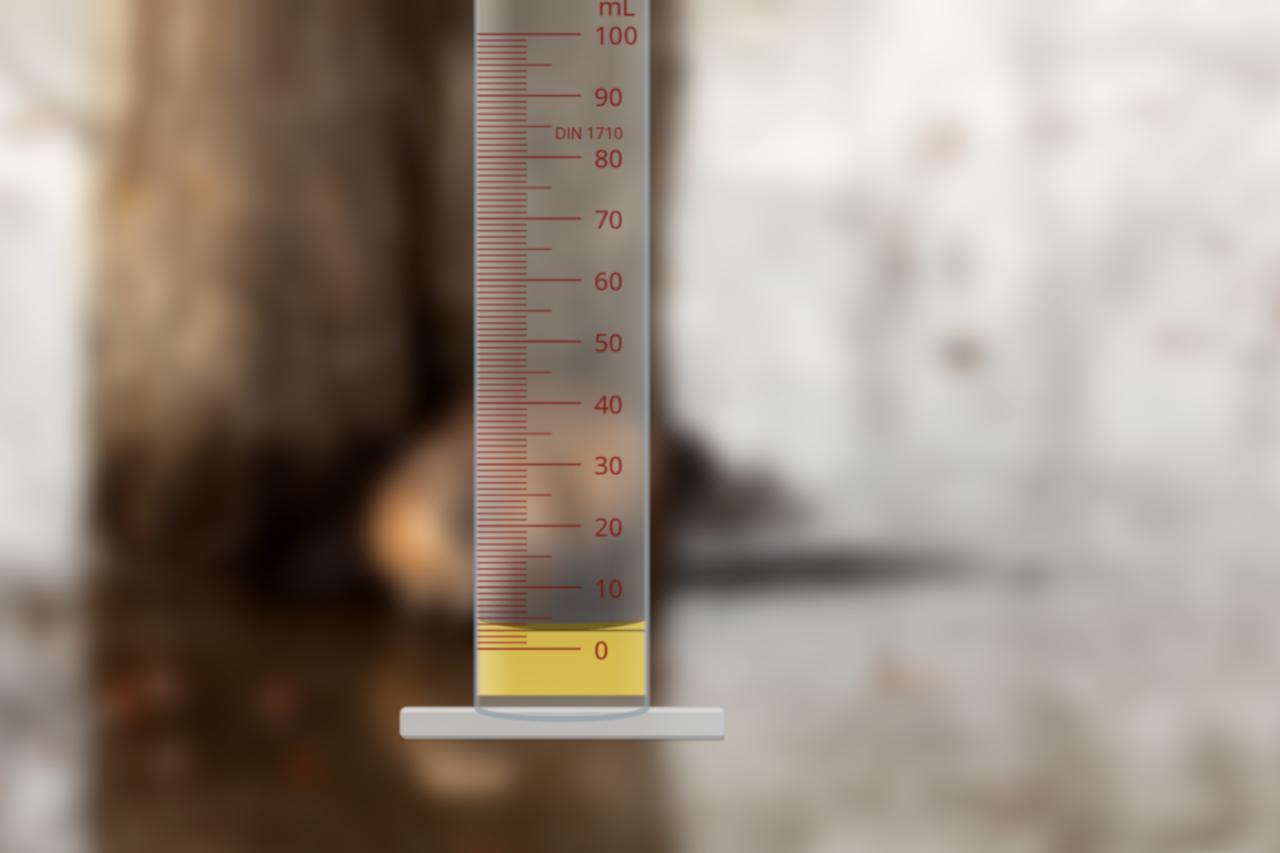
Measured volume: 3 mL
